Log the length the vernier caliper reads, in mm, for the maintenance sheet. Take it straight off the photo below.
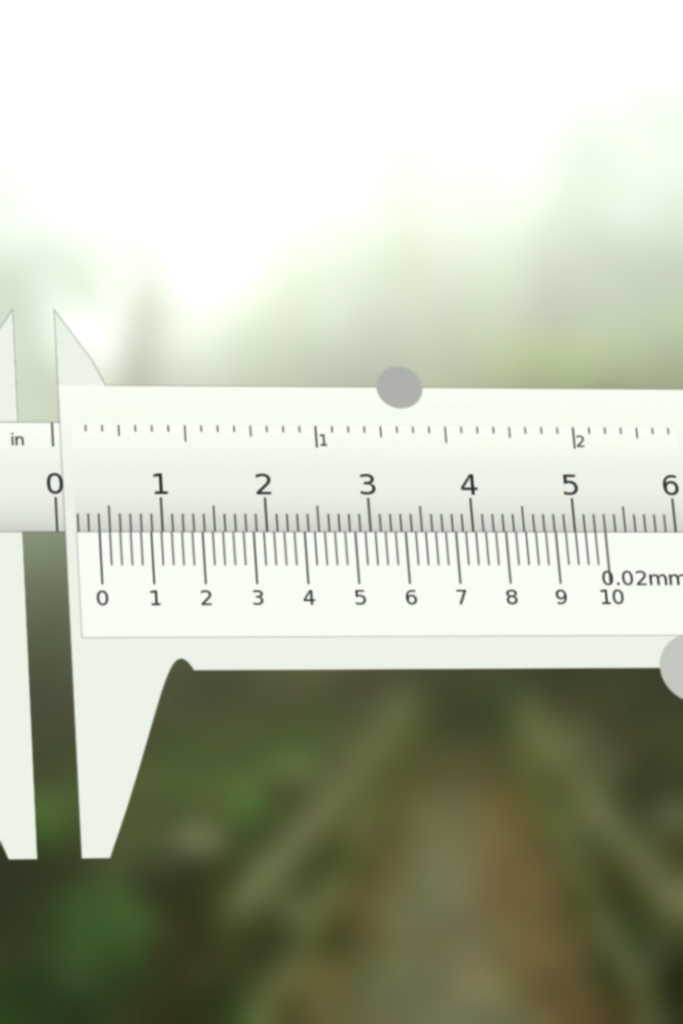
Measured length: 4.0 mm
